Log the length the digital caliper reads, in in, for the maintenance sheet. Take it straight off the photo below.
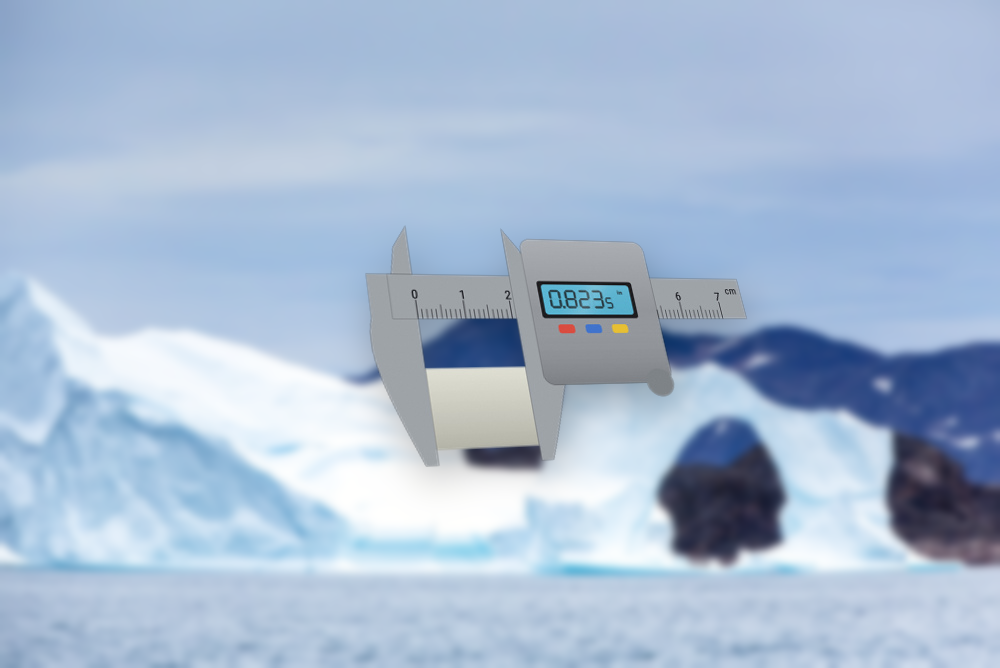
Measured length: 0.8235 in
